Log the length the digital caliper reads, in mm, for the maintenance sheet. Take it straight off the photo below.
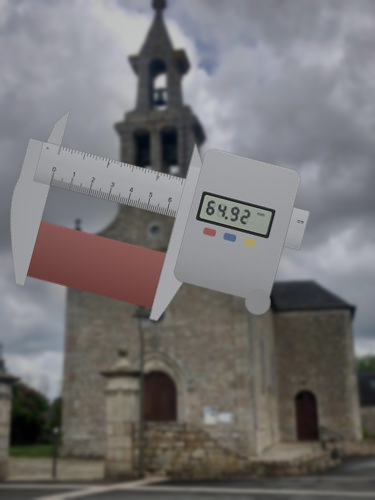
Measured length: 64.92 mm
